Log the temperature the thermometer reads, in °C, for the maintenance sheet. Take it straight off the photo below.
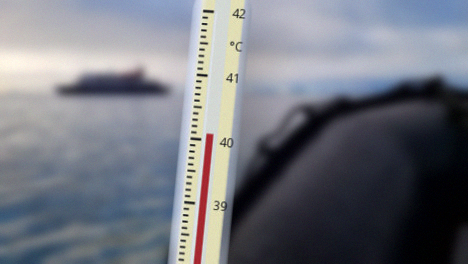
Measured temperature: 40.1 °C
